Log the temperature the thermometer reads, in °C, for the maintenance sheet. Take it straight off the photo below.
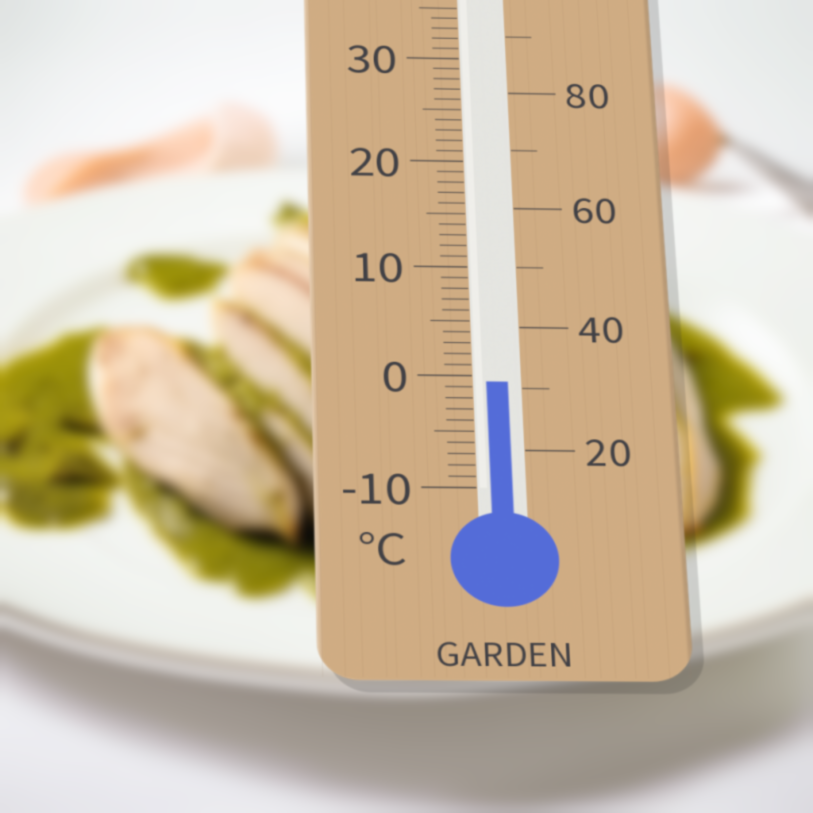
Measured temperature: -0.5 °C
